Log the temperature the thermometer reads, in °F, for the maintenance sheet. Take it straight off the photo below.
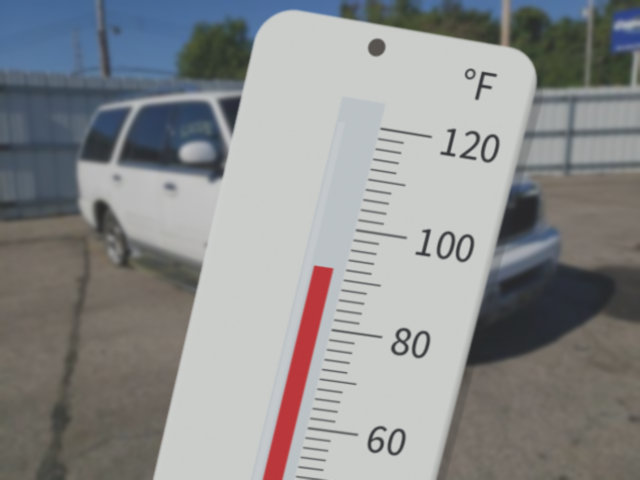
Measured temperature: 92 °F
